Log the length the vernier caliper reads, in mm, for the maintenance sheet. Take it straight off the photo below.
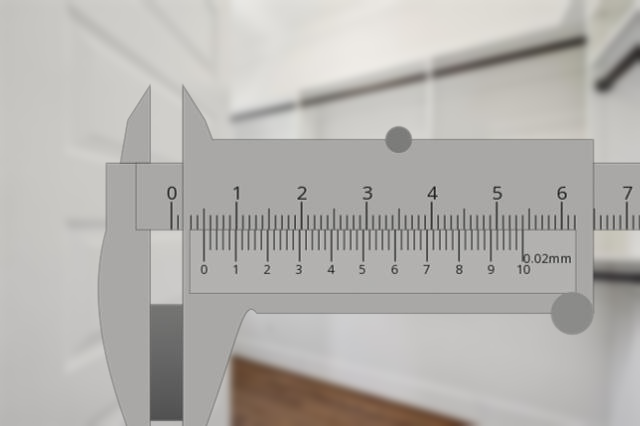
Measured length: 5.0 mm
